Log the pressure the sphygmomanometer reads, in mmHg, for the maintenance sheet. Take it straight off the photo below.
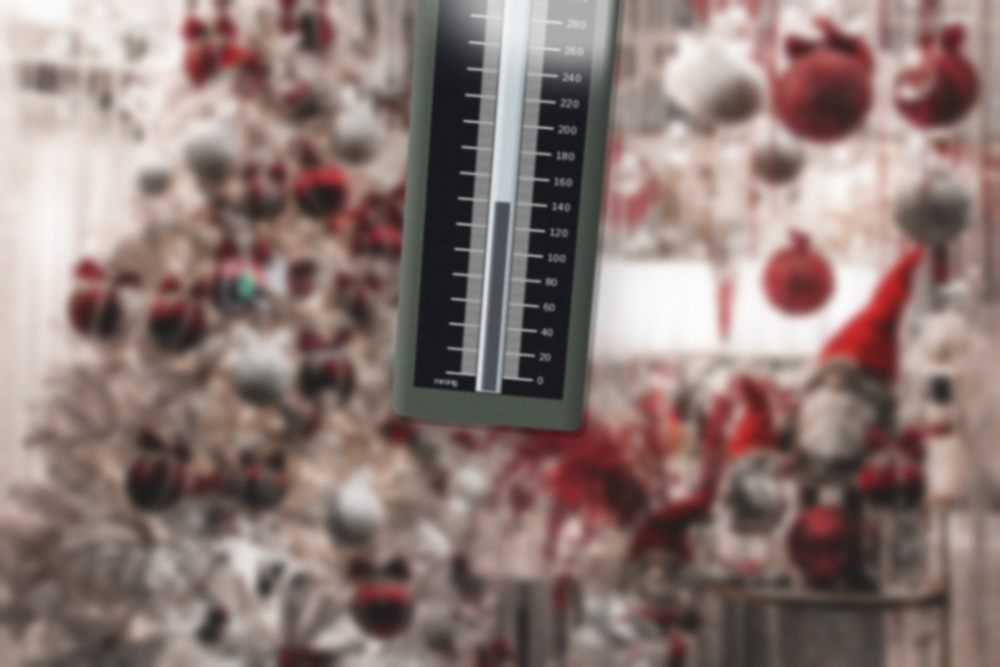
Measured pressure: 140 mmHg
